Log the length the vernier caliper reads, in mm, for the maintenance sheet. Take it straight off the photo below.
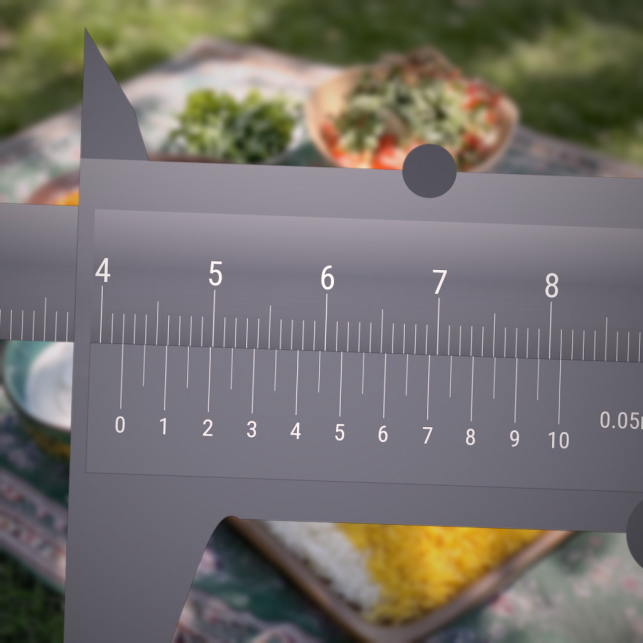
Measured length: 42.0 mm
